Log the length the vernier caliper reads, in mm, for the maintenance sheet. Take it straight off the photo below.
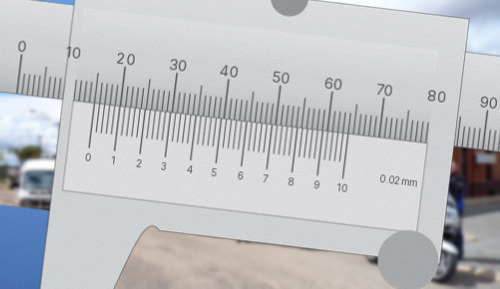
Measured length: 15.0 mm
